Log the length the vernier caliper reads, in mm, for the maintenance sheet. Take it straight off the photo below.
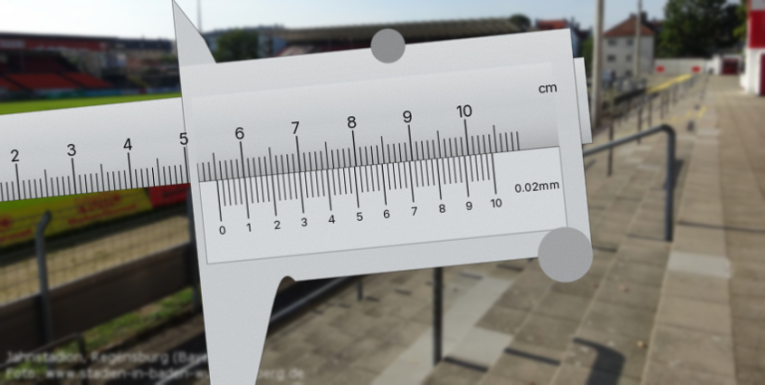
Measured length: 55.2 mm
